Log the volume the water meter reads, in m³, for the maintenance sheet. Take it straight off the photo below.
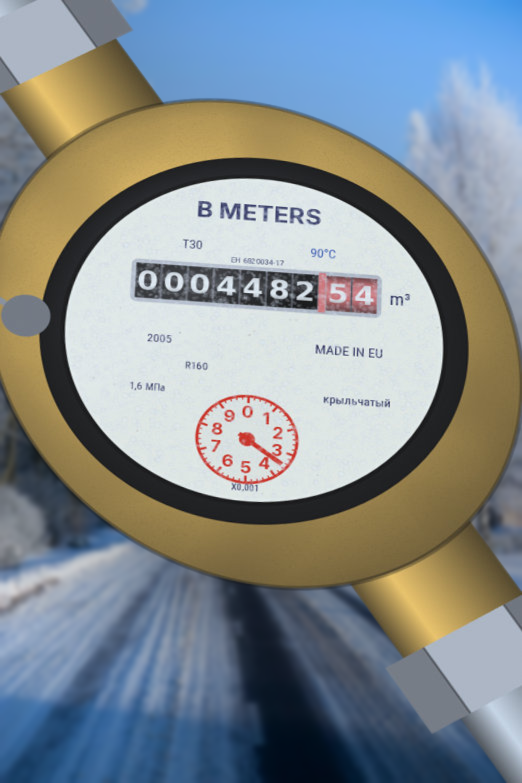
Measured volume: 4482.543 m³
